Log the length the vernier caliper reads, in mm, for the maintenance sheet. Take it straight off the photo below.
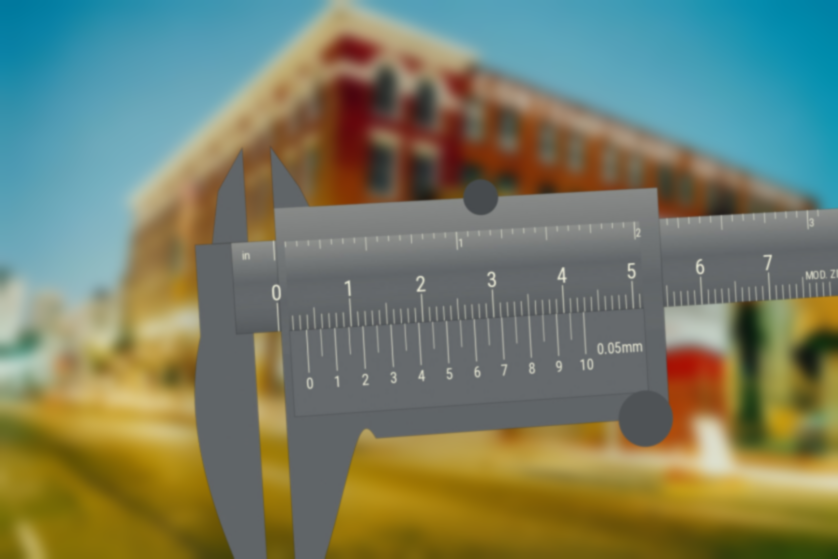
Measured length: 3.8 mm
